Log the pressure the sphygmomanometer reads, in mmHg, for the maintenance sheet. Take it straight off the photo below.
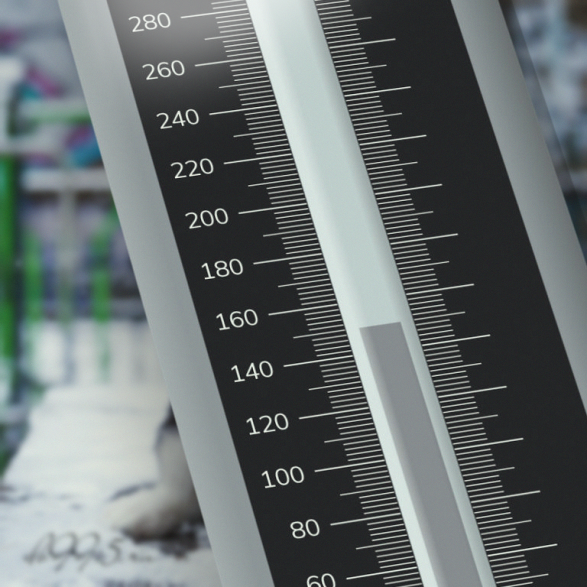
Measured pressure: 150 mmHg
